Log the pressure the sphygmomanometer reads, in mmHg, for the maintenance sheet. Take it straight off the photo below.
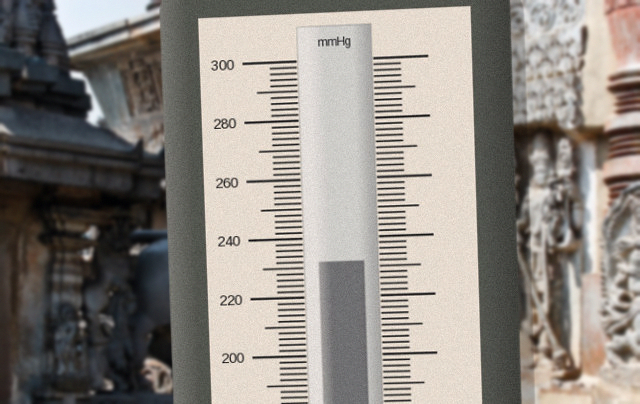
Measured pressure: 232 mmHg
